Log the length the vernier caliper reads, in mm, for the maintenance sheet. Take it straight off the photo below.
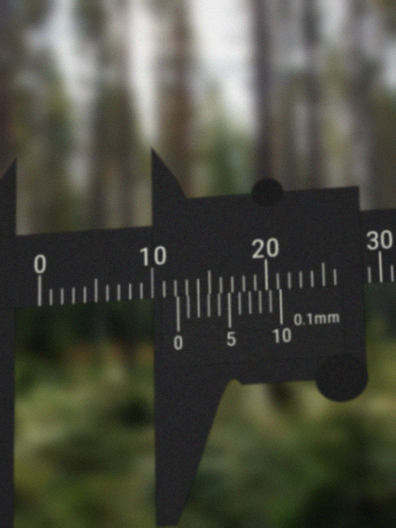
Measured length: 12.2 mm
